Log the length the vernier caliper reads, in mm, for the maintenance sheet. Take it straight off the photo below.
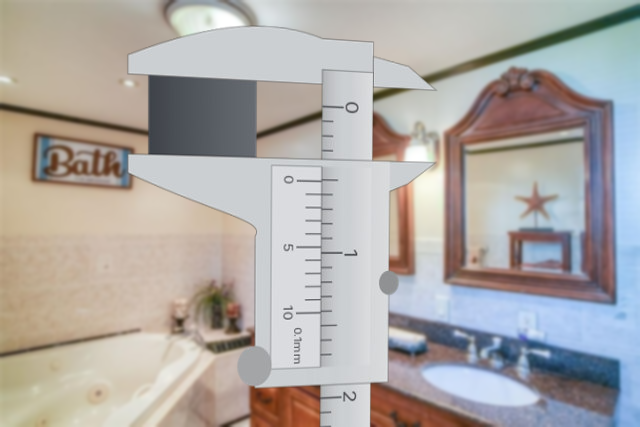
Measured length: 5.1 mm
